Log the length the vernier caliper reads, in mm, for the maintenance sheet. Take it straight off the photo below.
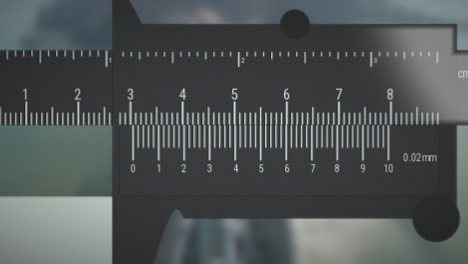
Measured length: 30.5 mm
